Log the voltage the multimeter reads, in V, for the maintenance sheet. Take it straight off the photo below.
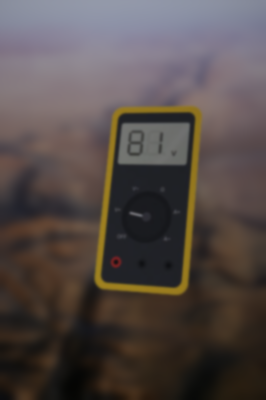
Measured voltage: 81 V
